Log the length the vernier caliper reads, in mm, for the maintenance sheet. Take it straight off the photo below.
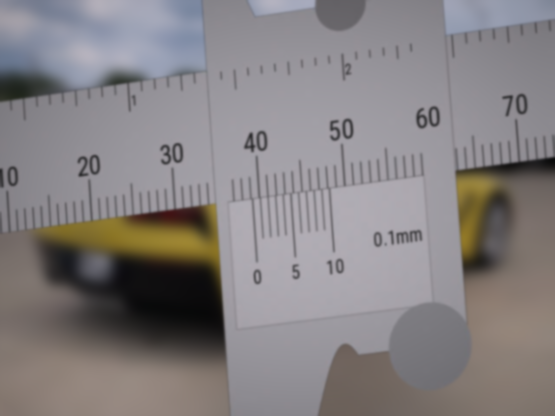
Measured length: 39.2 mm
